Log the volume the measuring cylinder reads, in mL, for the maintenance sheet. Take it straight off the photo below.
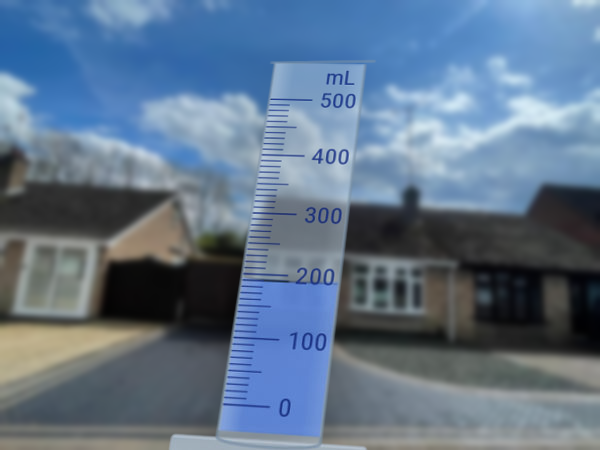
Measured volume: 190 mL
